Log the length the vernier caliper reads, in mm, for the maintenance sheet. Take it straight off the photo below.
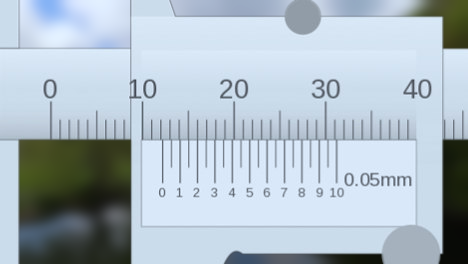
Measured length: 12.2 mm
